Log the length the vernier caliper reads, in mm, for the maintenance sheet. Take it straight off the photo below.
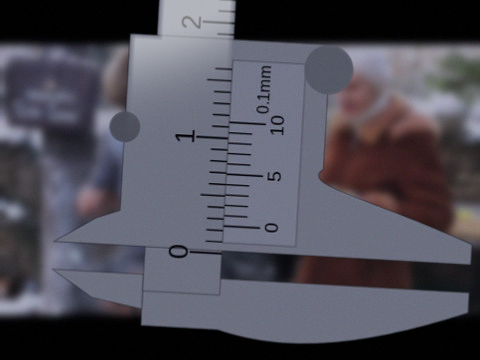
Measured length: 2.4 mm
